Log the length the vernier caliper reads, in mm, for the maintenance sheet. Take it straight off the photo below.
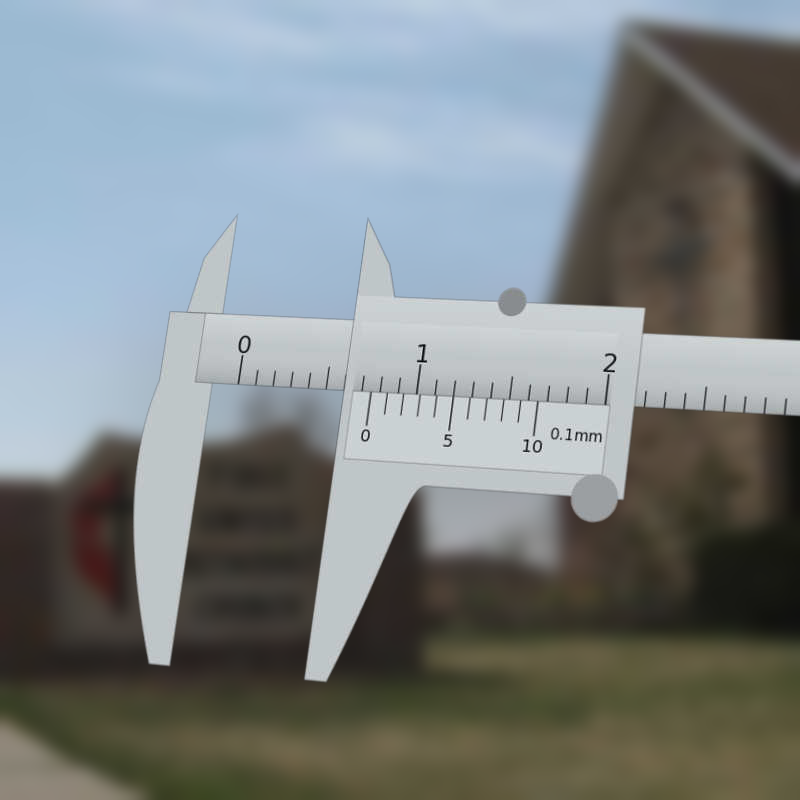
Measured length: 7.5 mm
